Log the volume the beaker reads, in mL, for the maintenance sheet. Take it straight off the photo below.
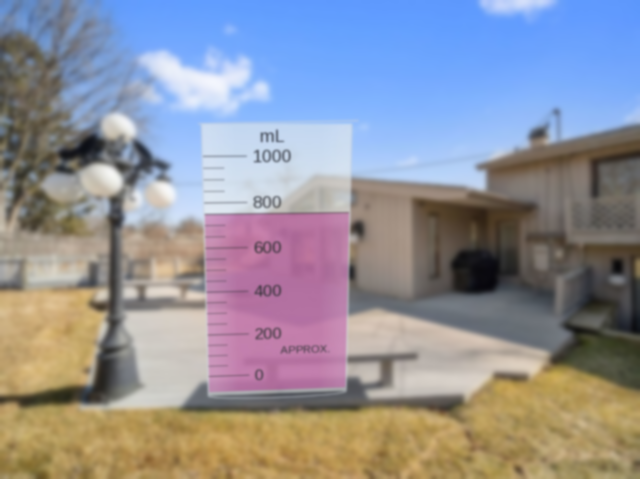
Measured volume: 750 mL
